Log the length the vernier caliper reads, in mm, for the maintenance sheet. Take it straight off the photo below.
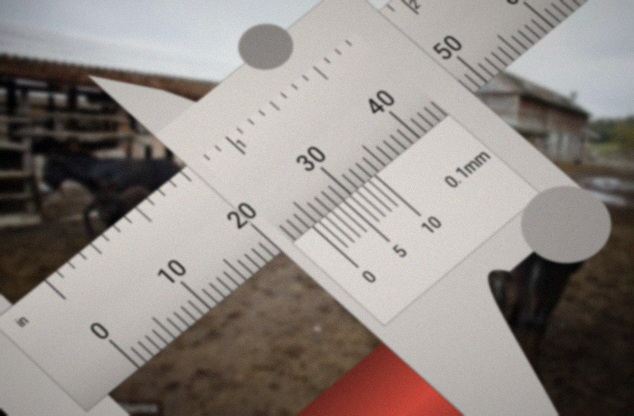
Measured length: 24.4 mm
